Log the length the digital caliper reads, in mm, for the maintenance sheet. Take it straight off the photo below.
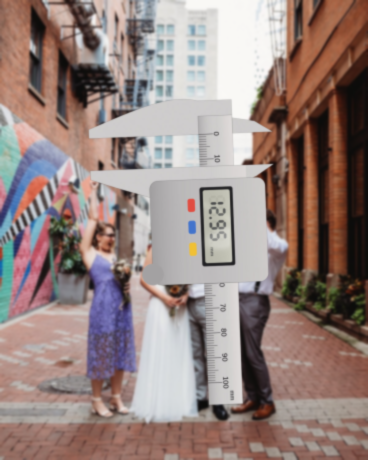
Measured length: 12.95 mm
